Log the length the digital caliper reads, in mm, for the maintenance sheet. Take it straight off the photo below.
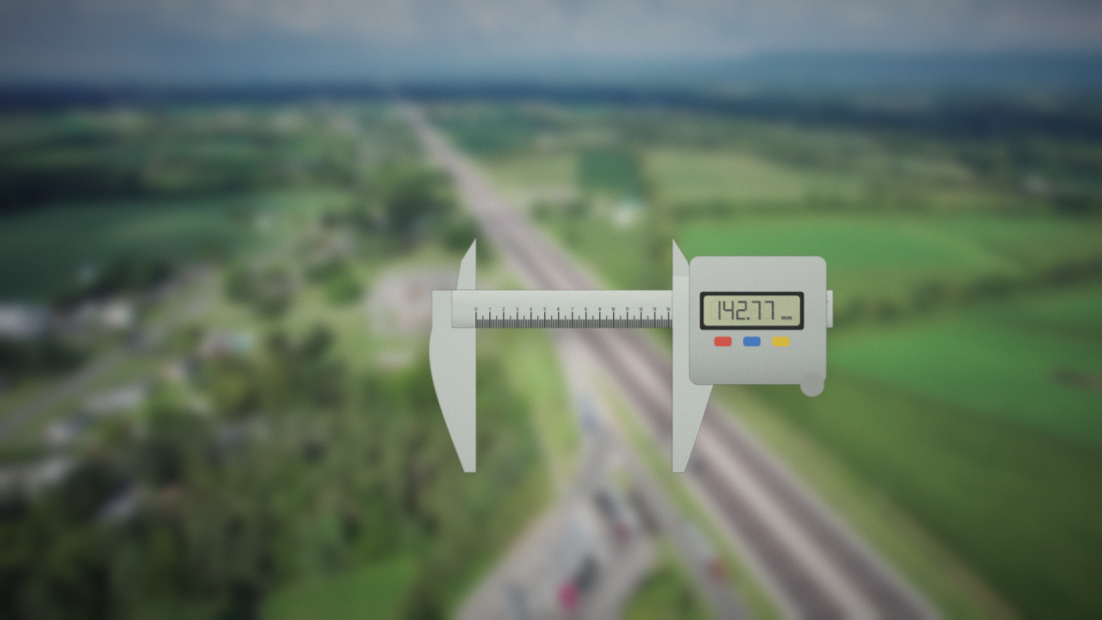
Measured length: 142.77 mm
